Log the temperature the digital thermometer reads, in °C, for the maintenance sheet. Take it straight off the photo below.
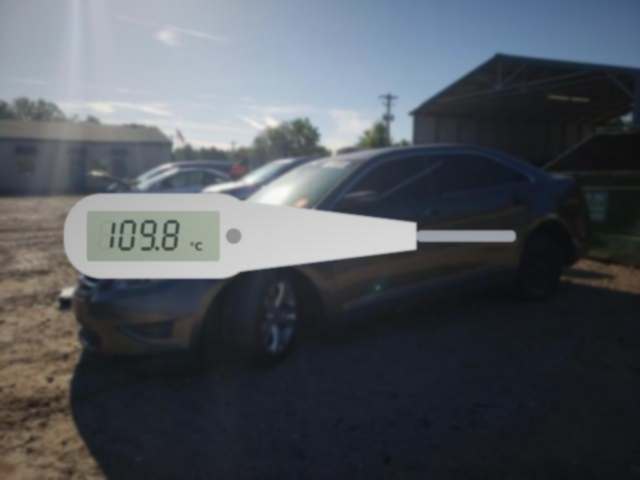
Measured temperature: 109.8 °C
